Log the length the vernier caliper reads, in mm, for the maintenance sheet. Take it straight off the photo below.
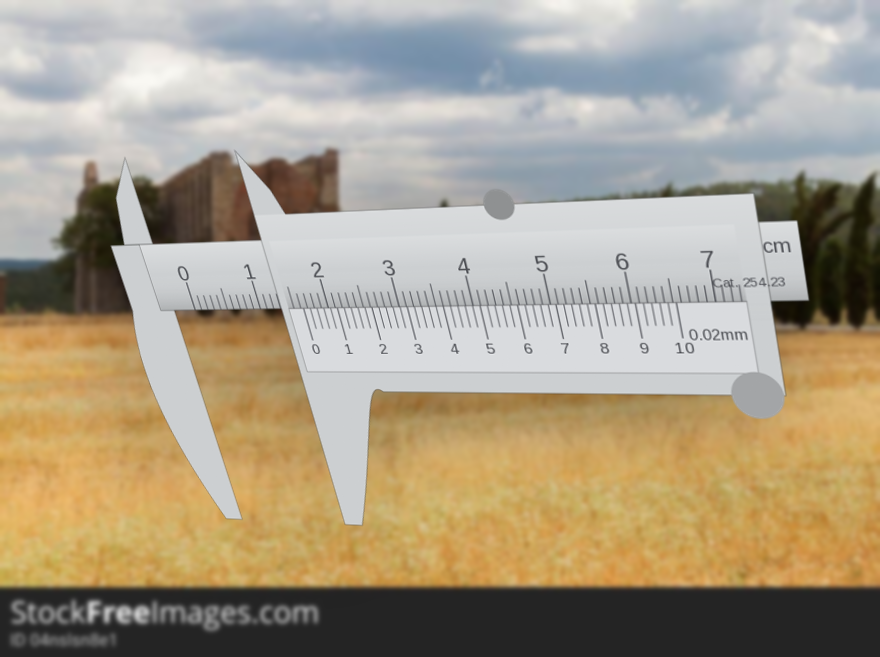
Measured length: 16.4 mm
